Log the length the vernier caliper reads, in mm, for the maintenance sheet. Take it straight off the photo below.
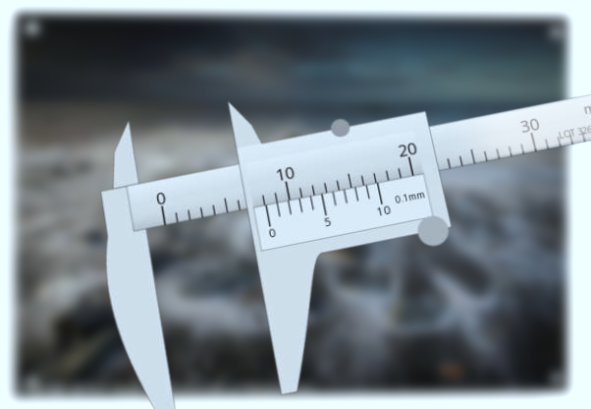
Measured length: 8.1 mm
